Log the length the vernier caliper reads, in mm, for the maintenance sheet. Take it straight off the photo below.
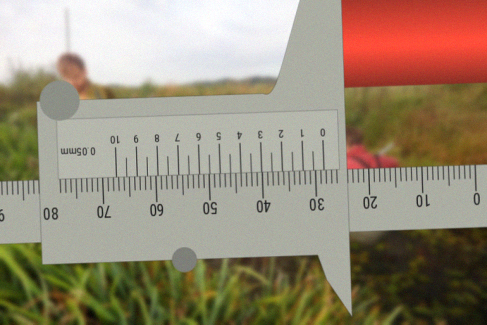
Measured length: 28.4 mm
